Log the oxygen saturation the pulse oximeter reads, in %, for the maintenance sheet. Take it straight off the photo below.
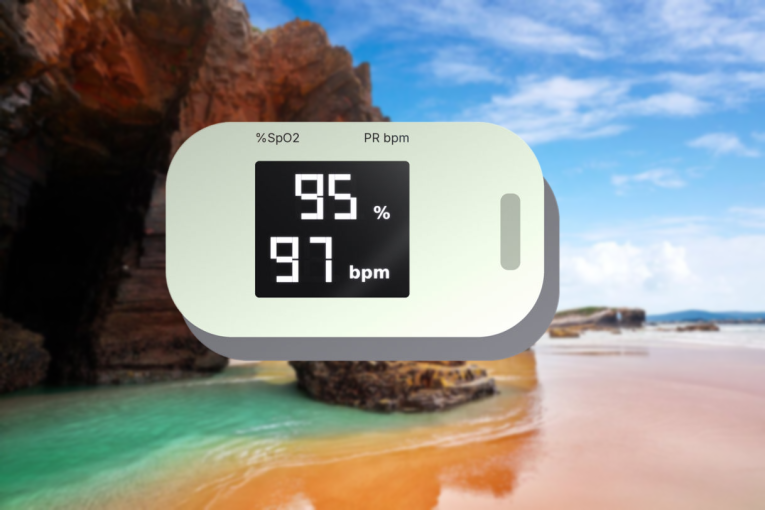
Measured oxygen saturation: 95 %
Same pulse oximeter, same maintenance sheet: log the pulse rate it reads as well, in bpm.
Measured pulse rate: 97 bpm
